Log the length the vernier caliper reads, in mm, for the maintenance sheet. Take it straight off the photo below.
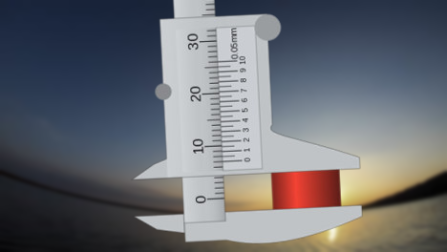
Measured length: 7.0 mm
